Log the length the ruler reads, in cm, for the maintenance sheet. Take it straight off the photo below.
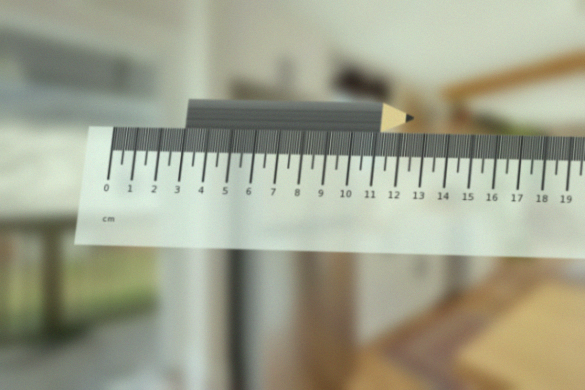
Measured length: 9.5 cm
